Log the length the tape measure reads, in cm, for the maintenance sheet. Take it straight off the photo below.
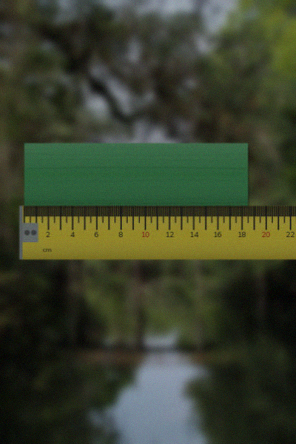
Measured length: 18.5 cm
